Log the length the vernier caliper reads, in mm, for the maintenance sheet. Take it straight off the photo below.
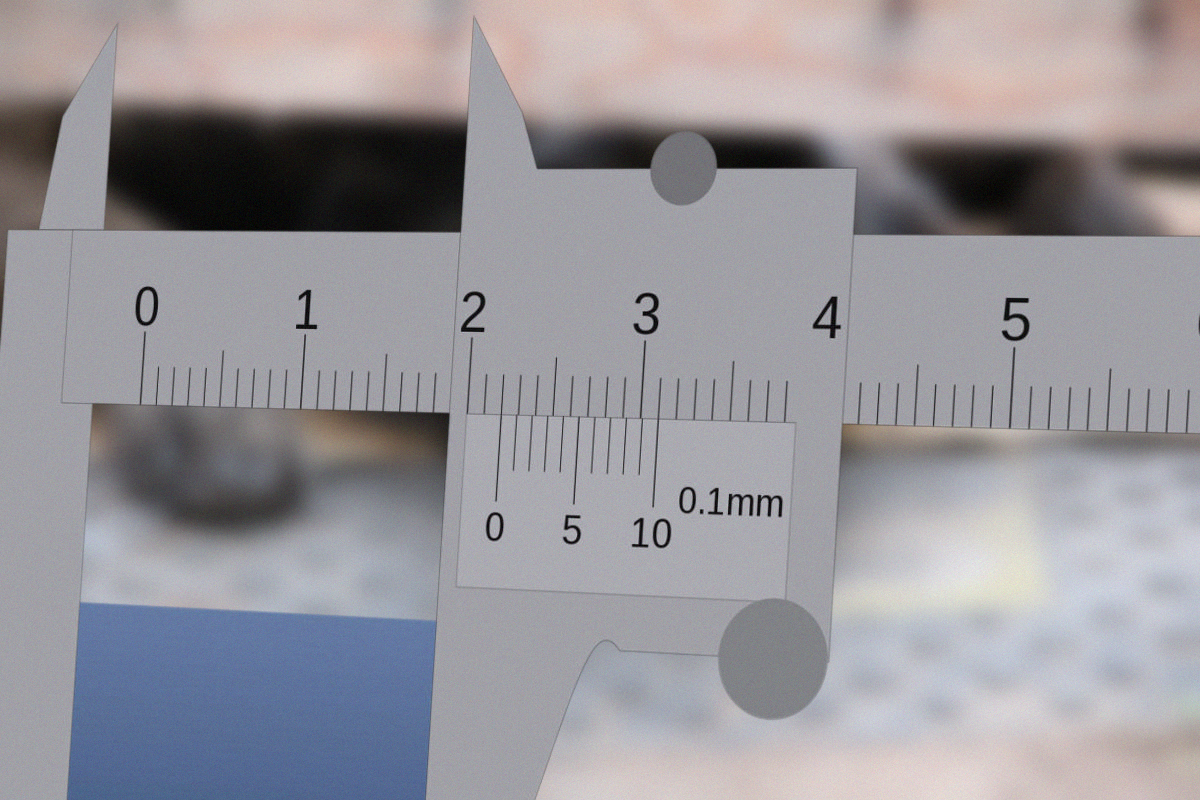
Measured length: 22.0 mm
